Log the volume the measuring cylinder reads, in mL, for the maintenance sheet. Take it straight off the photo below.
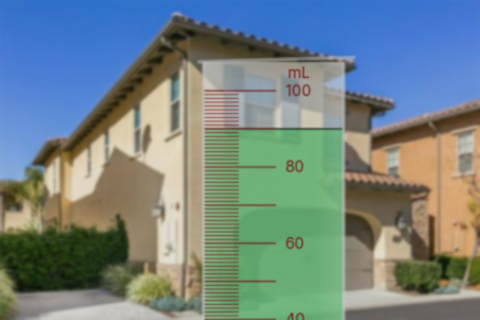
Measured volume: 90 mL
